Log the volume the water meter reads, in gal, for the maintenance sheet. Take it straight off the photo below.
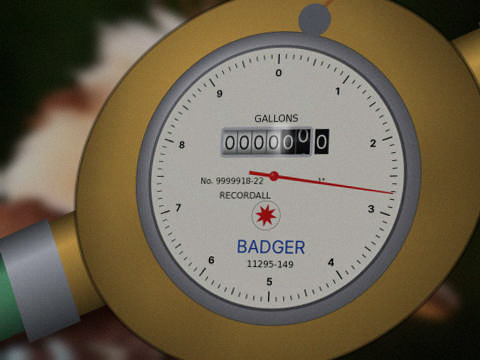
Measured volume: 2.7 gal
